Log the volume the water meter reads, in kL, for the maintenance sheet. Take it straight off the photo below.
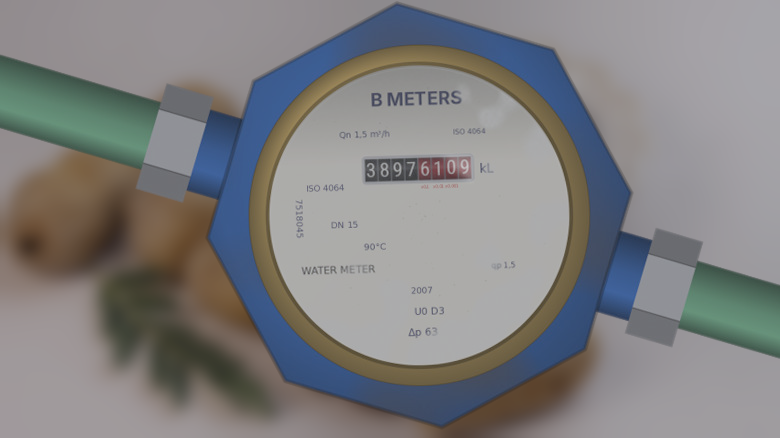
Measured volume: 3897.6109 kL
